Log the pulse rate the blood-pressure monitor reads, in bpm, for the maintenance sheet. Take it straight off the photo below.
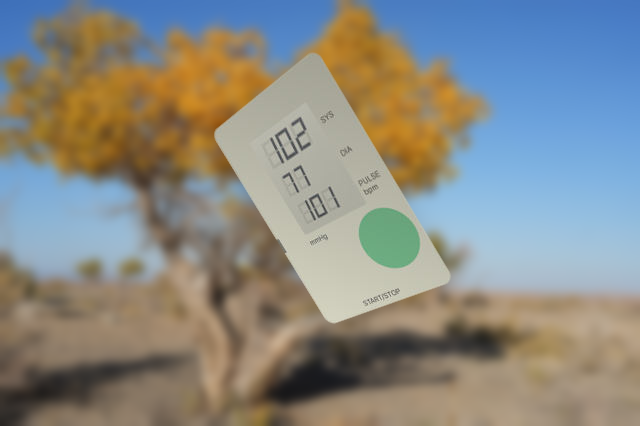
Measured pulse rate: 101 bpm
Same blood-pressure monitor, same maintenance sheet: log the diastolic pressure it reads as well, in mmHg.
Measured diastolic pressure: 77 mmHg
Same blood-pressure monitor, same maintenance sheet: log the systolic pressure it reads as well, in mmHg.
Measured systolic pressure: 102 mmHg
